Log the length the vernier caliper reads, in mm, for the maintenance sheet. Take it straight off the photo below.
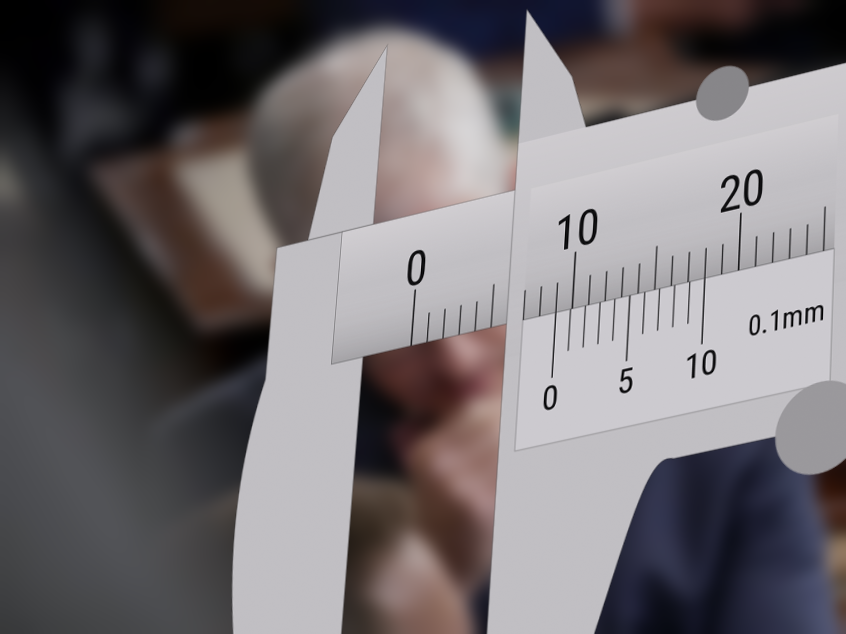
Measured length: 9.0 mm
